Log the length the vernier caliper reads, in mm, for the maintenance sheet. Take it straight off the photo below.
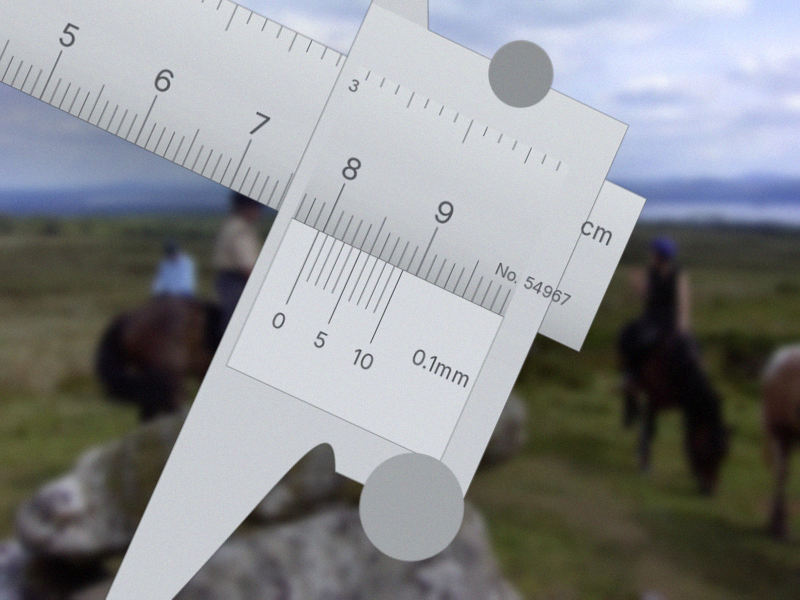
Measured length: 79.6 mm
